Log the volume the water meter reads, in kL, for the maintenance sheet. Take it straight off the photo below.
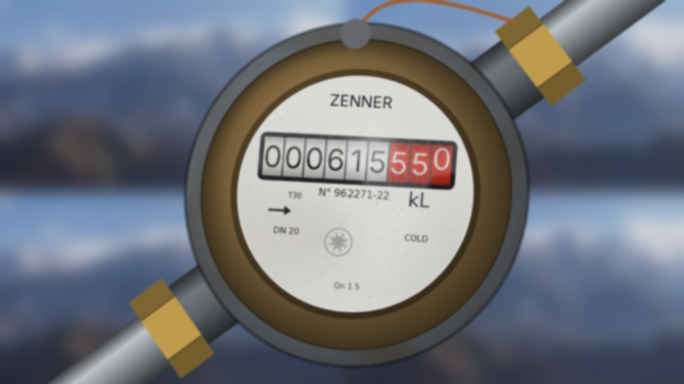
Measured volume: 615.550 kL
